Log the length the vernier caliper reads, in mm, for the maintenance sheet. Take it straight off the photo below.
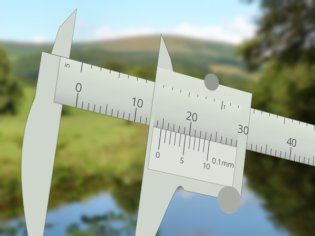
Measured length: 14.8 mm
